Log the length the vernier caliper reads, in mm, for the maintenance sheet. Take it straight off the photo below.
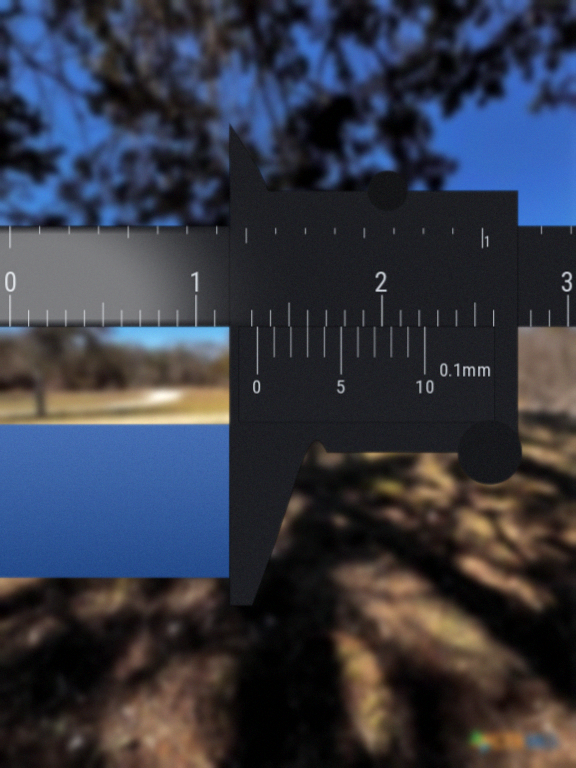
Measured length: 13.3 mm
